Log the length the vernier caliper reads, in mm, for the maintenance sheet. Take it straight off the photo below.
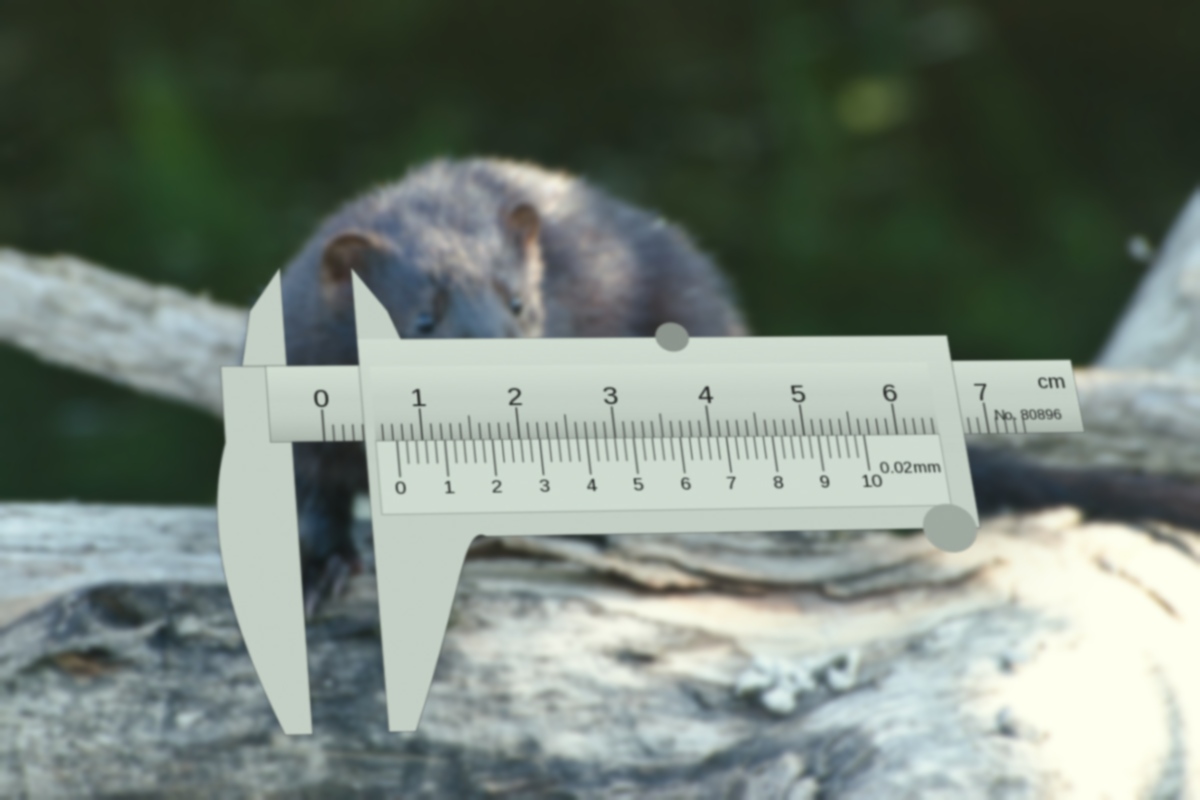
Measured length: 7.4 mm
